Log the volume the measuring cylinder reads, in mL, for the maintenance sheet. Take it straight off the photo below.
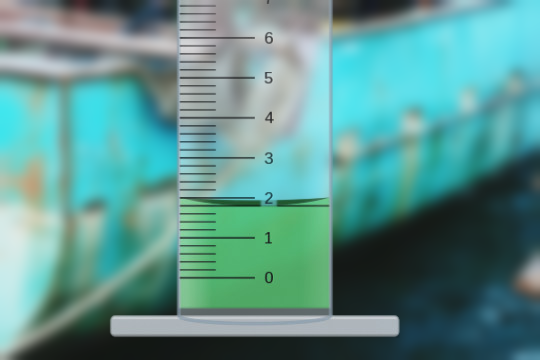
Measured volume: 1.8 mL
